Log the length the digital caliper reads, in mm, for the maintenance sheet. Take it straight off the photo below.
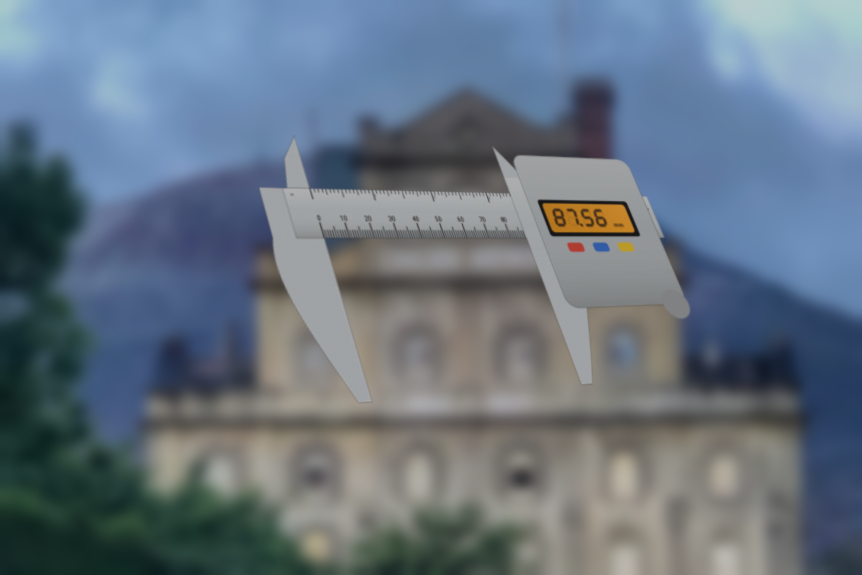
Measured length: 87.56 mm
